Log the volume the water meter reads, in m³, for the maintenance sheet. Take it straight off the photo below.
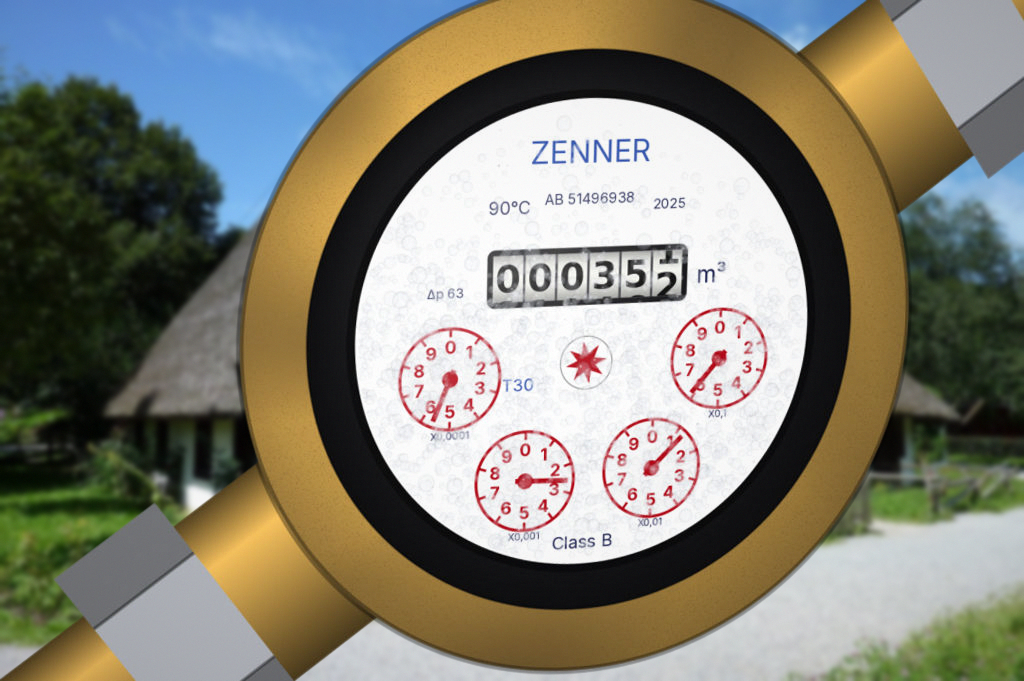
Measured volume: 351.6125 m³
